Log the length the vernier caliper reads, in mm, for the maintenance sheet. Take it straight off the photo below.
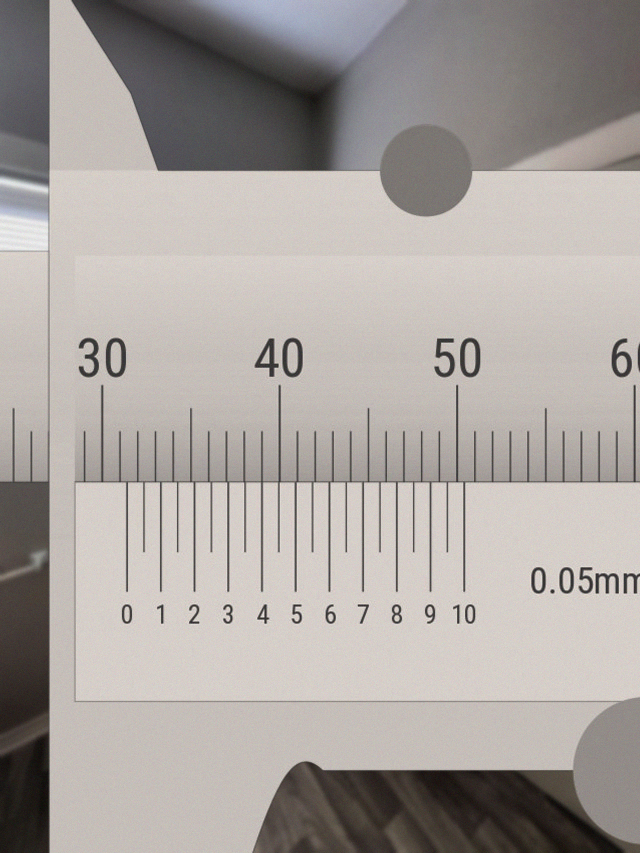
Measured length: 31.4 mm
